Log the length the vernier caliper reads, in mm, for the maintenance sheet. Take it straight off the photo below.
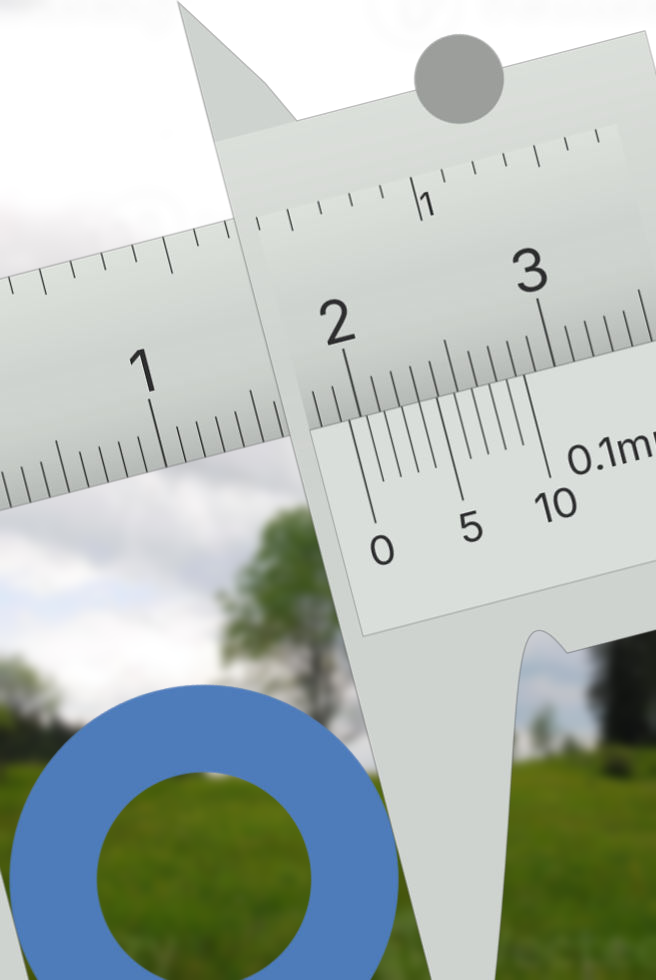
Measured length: 19.4 mm
